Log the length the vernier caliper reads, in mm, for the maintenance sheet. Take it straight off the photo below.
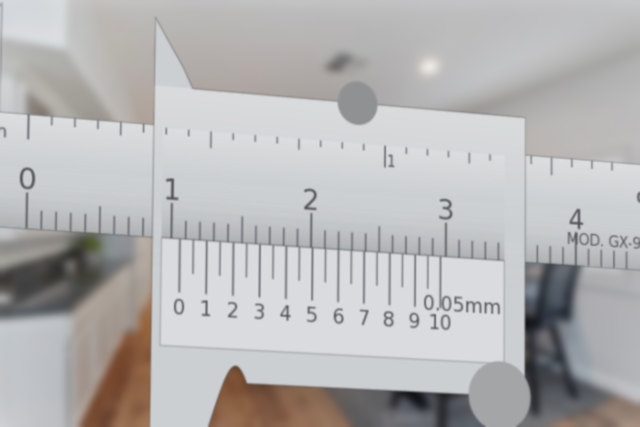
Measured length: 10.6 mm
